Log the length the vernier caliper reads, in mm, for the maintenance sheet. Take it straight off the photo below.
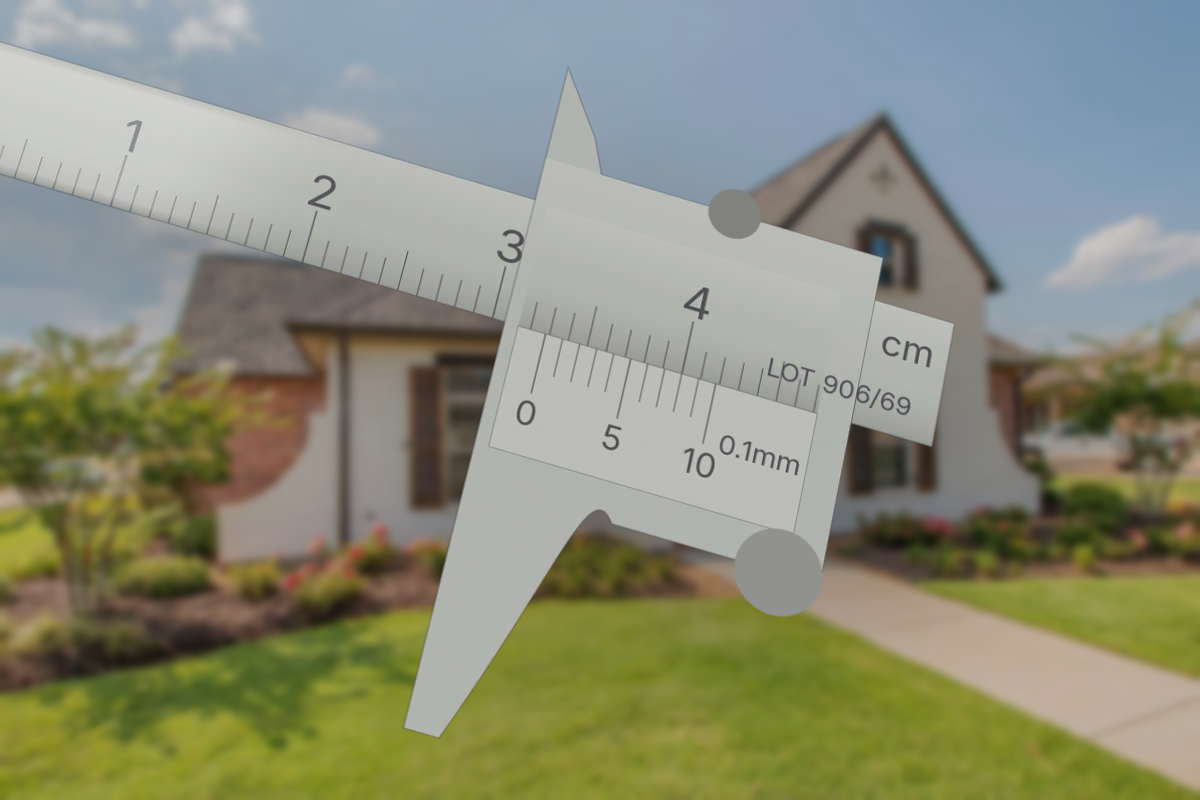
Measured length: 32.8 mm
